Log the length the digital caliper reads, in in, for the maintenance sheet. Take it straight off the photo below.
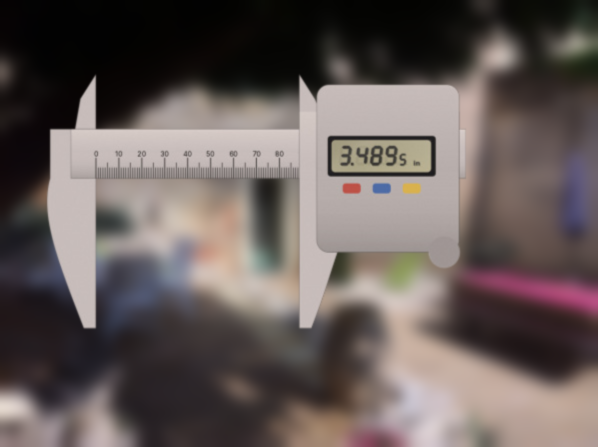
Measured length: 3.4895 in
